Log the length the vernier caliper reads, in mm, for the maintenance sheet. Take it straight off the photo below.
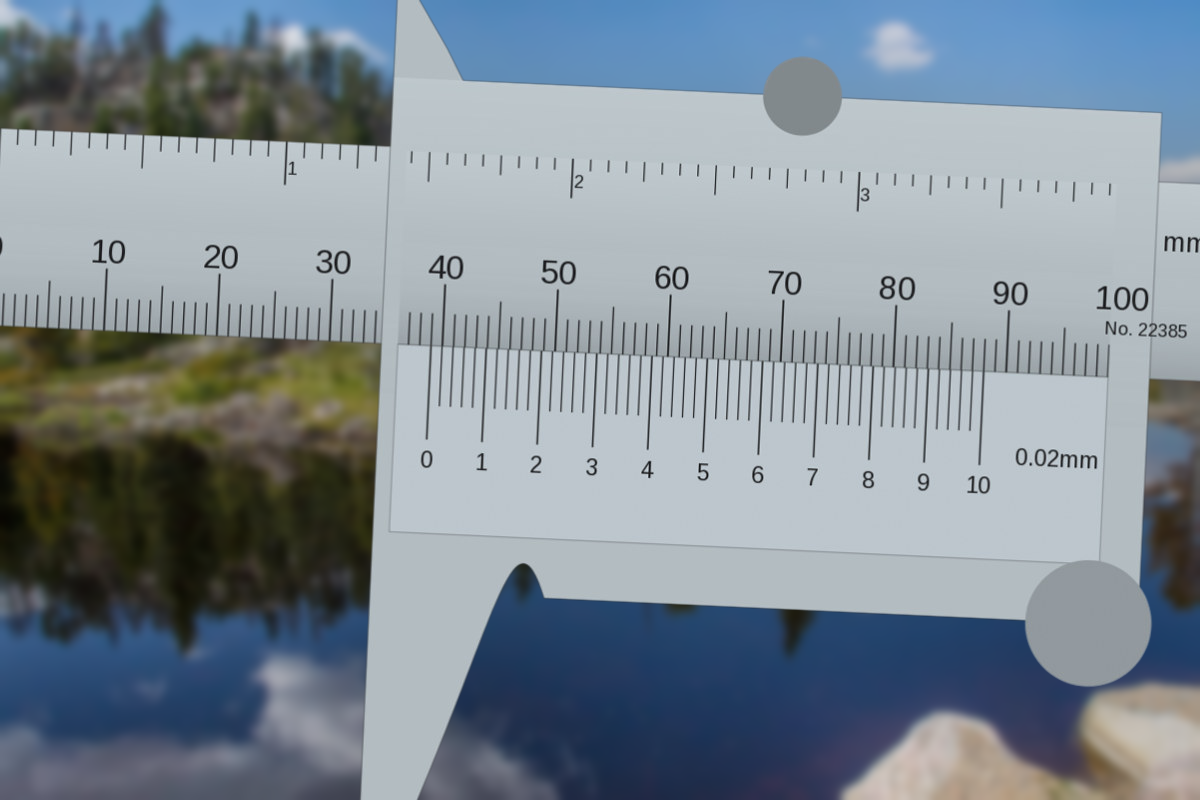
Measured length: 39.0 mm
